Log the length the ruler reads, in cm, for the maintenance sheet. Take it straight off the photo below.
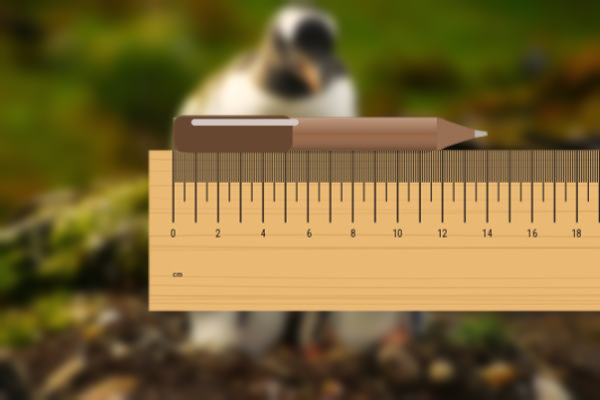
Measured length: 14 cm
